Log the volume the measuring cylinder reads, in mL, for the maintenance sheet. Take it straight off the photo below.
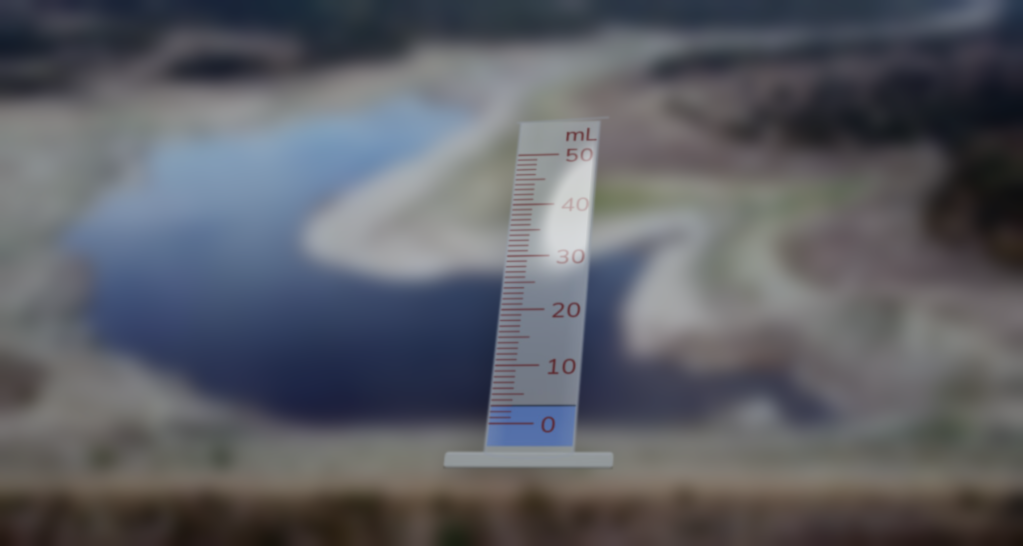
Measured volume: 3 mL
